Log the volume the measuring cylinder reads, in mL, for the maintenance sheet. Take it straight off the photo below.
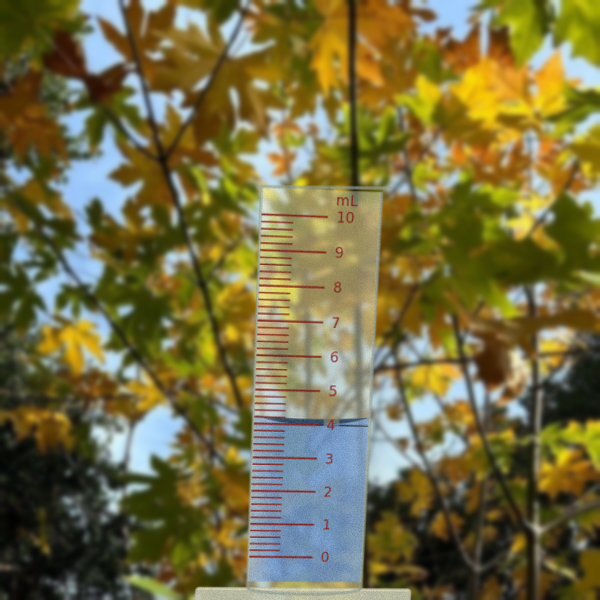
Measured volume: 4 mL
